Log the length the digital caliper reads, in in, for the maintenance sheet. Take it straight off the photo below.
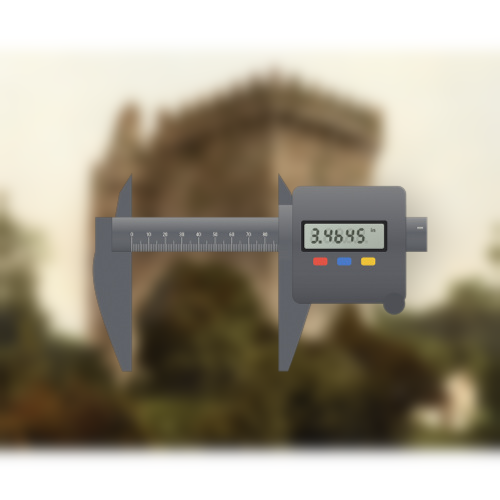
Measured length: 3.4645 in
